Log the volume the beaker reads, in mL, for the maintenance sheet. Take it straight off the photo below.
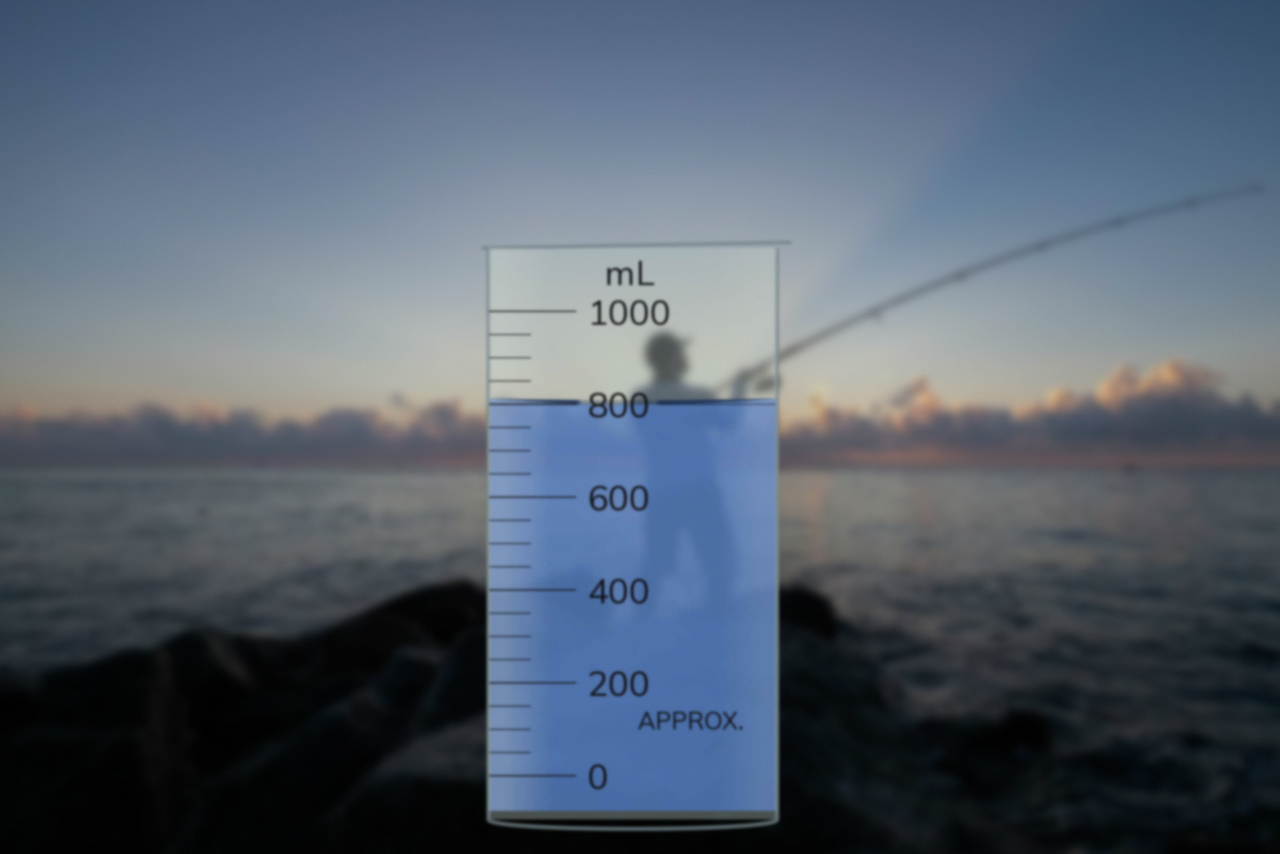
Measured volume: 800 mL
